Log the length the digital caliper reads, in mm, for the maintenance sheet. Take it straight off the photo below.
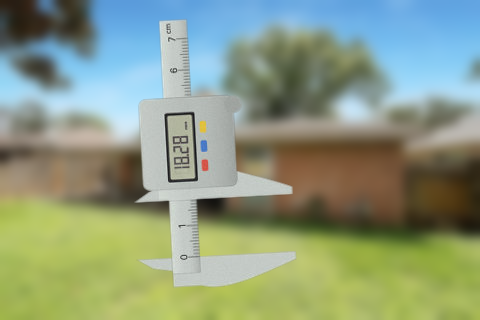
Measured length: 18.28 mm
